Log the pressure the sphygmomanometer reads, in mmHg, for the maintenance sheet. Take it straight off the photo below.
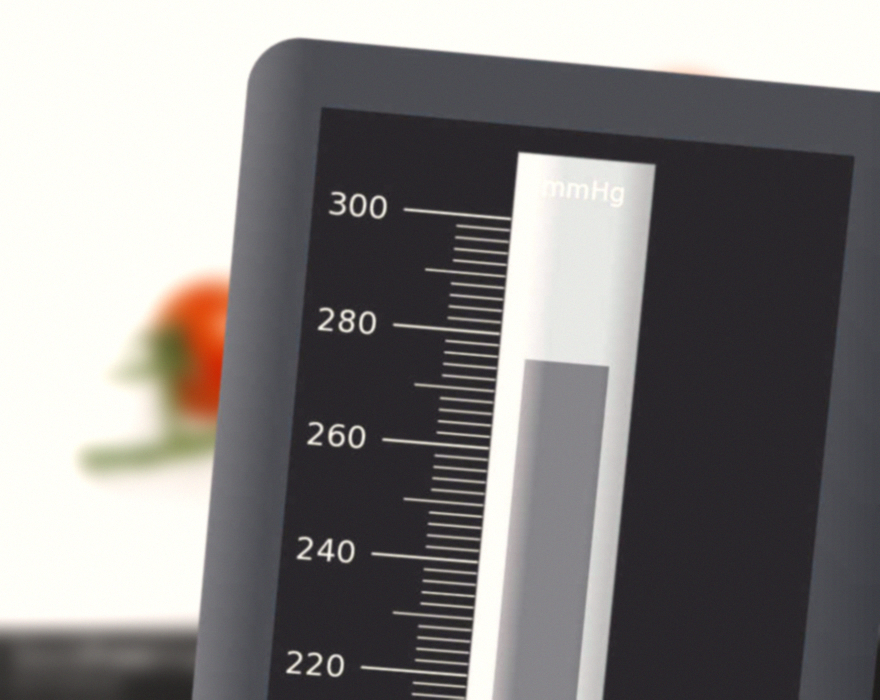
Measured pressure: 276 mmHg
